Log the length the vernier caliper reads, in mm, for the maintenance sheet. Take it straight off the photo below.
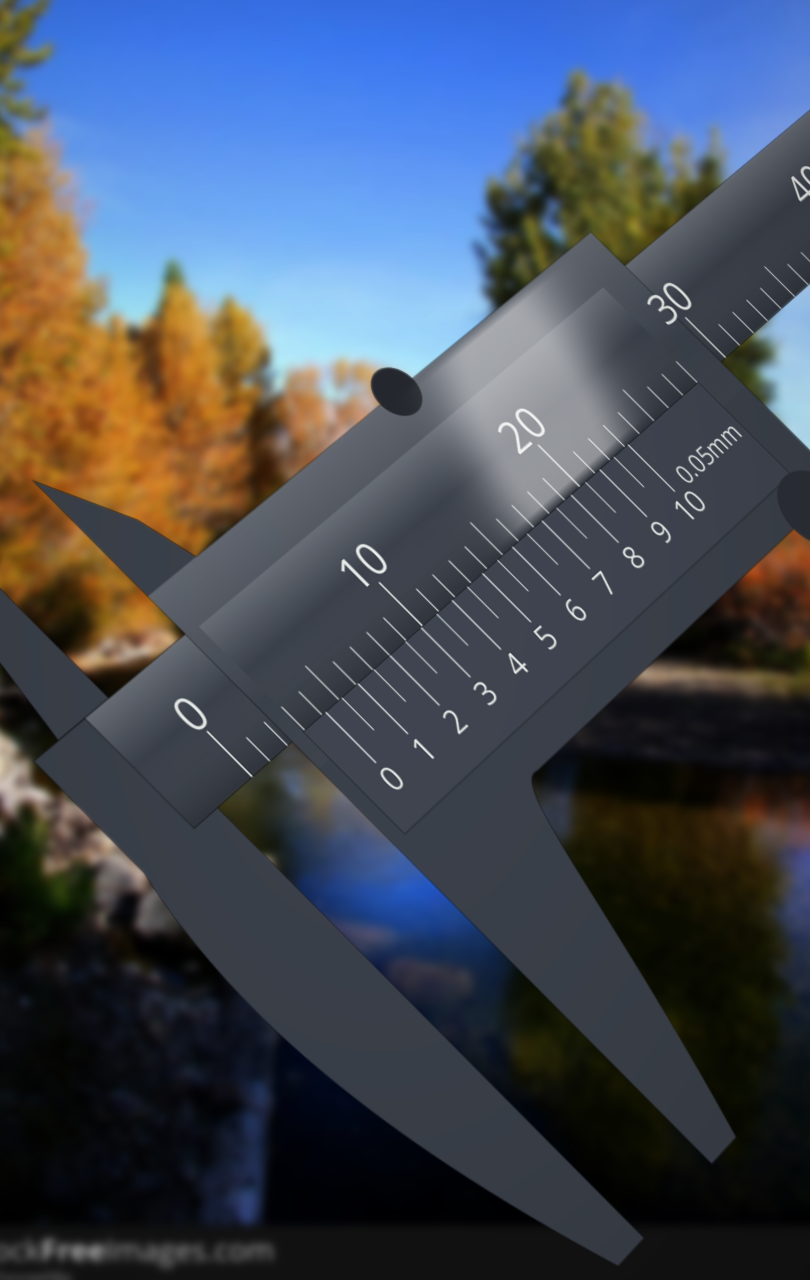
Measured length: 4.2 mm
